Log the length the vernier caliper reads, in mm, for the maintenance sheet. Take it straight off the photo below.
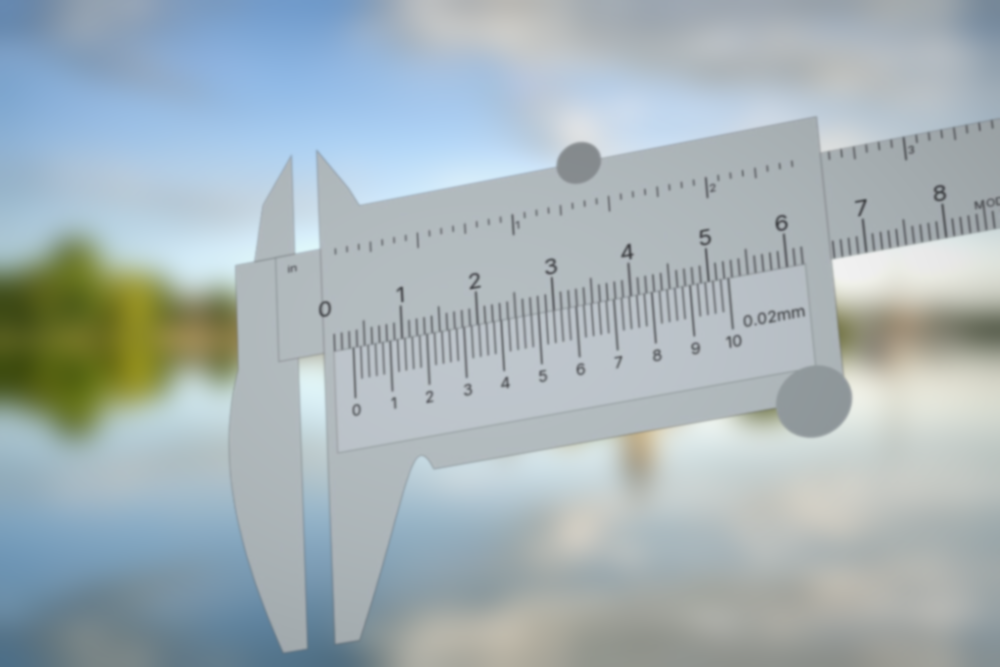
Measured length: 3.5 mm
